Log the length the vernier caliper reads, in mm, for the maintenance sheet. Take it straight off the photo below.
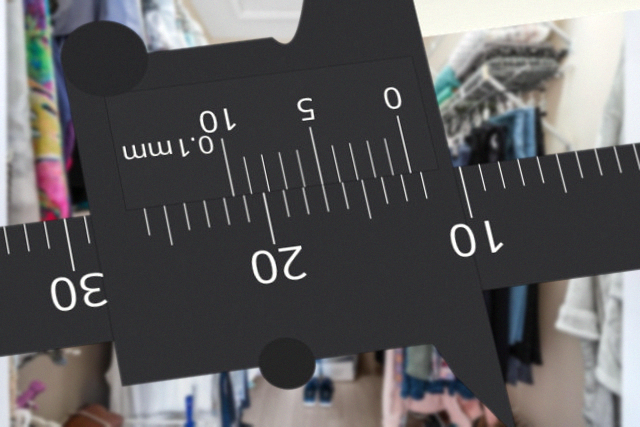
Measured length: 12.5 mm
